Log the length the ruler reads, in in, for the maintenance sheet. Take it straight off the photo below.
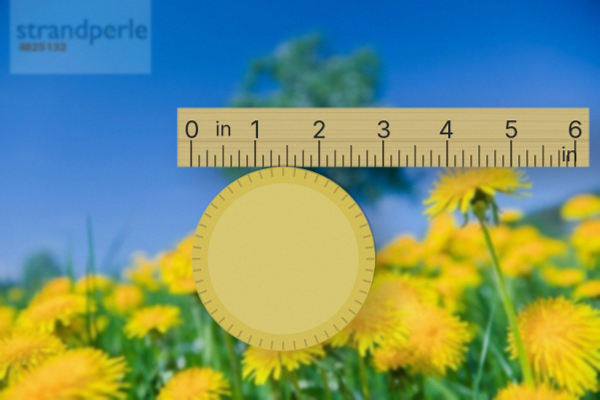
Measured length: 2.875 in
